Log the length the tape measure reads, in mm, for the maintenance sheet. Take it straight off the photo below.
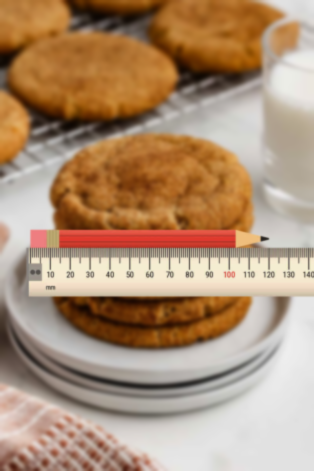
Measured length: 120 mm
